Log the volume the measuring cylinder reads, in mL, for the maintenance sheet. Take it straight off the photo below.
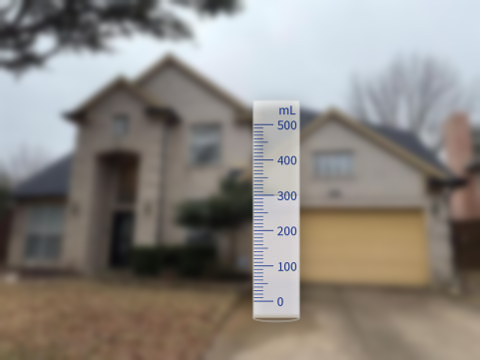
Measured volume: 300 mL
